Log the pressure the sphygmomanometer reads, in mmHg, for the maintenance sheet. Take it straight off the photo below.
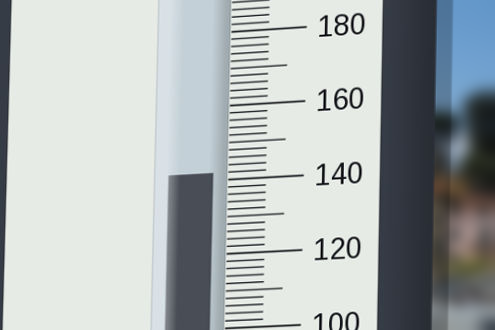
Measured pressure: 142 mmHg
